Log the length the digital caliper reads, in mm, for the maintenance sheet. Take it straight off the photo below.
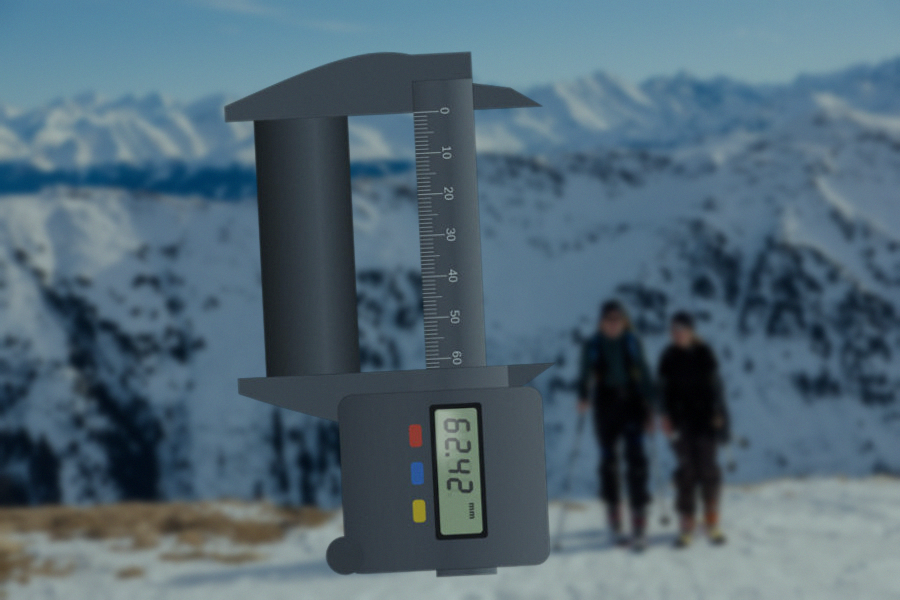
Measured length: 62.42 mm
